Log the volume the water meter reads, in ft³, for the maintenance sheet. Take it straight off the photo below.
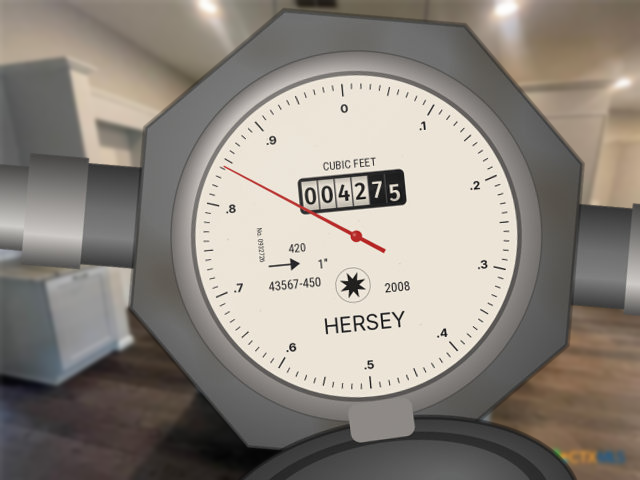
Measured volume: 4274.84 ft³
